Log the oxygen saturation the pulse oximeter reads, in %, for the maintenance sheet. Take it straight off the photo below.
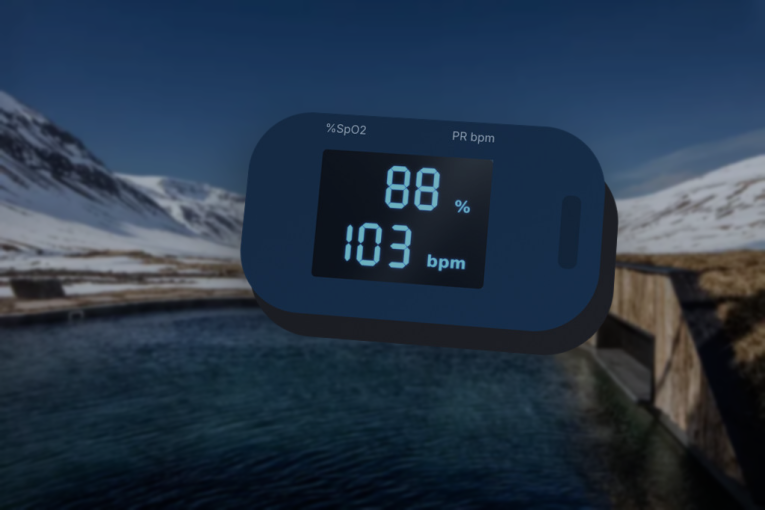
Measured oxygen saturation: 88 %
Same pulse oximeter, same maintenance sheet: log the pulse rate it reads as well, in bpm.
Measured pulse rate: 103 bpm
